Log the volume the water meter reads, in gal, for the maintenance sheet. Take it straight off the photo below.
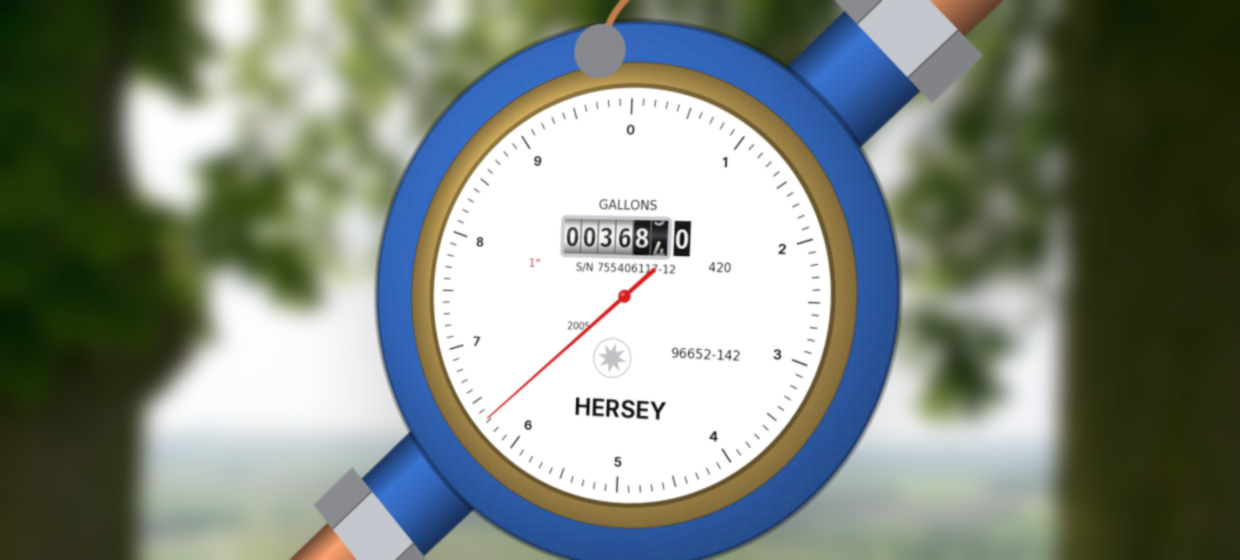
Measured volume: 36836.3 gal
